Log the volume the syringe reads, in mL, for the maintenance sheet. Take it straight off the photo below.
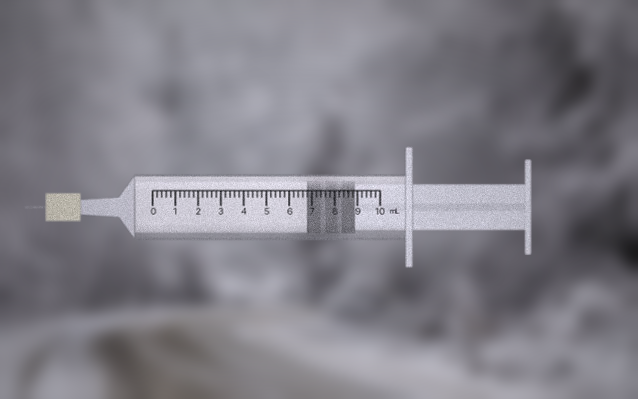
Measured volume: 6.8 mL
